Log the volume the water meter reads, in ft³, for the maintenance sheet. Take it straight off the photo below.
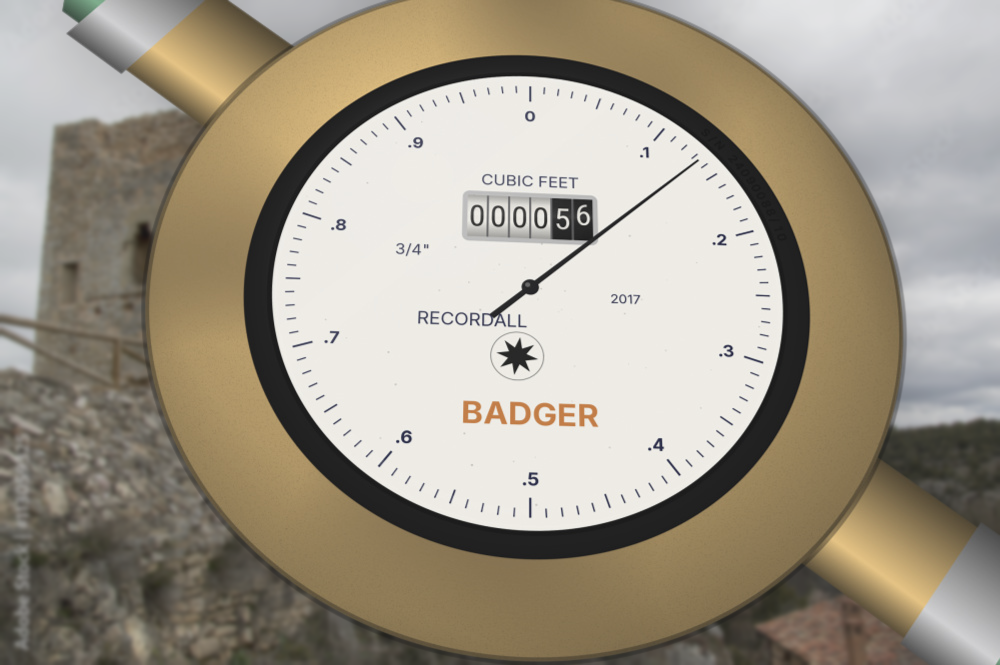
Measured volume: 56.13 ft³
